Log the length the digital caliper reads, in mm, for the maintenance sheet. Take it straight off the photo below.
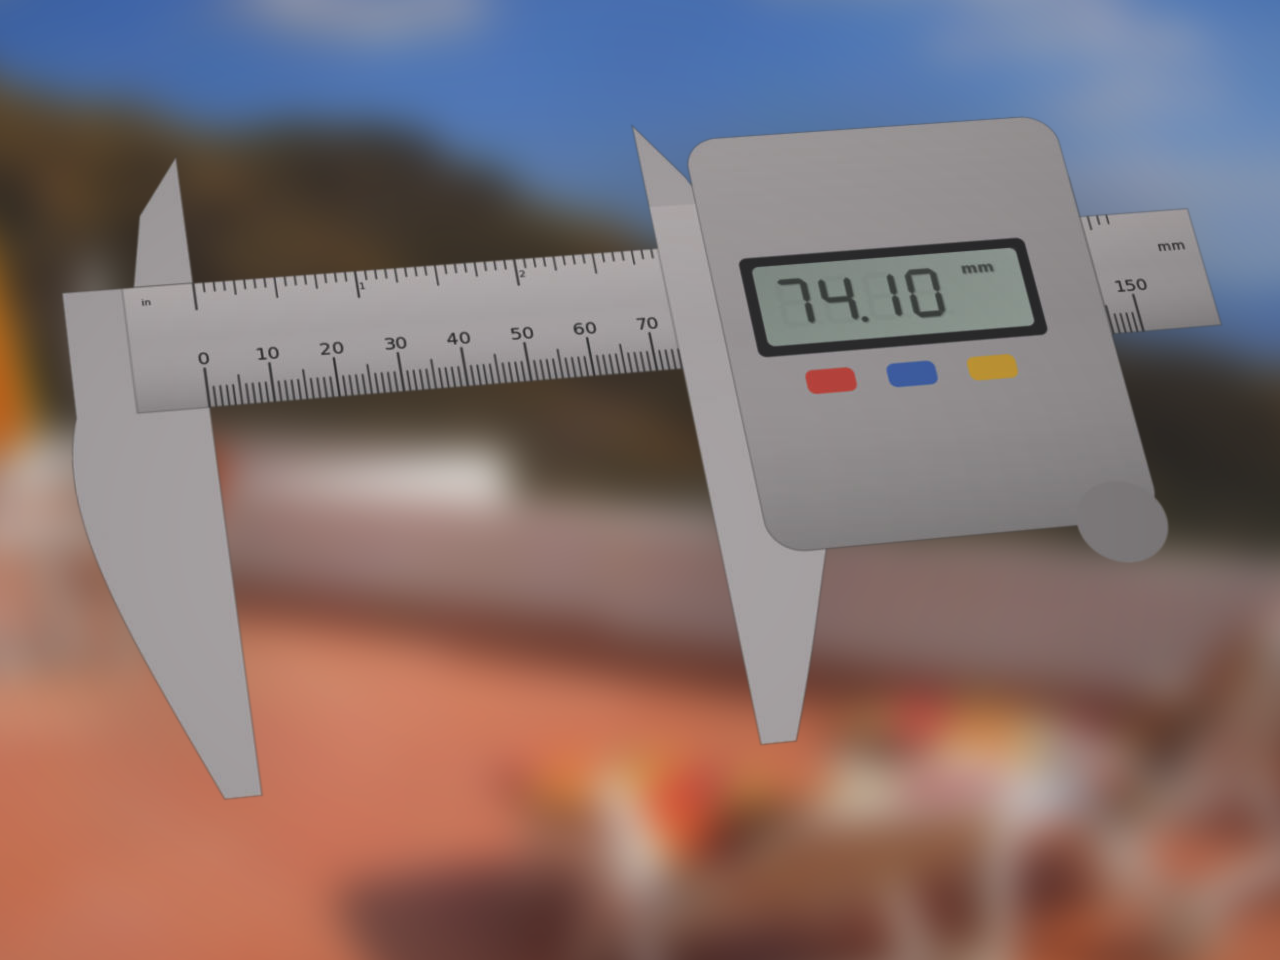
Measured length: 74.10 mm
